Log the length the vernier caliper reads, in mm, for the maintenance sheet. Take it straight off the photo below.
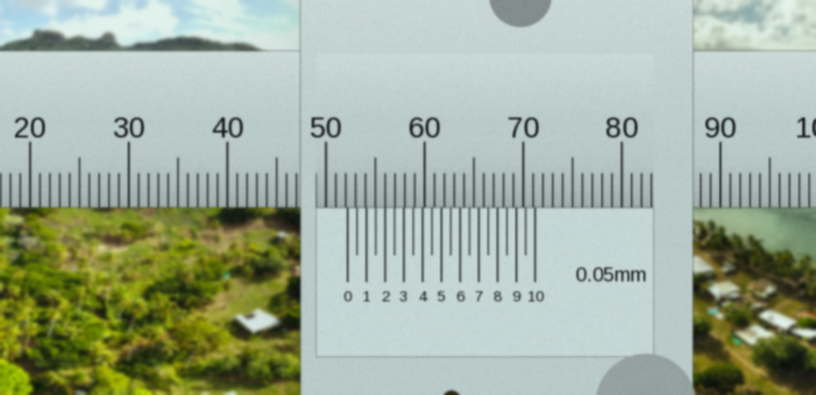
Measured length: 52.2 mm
